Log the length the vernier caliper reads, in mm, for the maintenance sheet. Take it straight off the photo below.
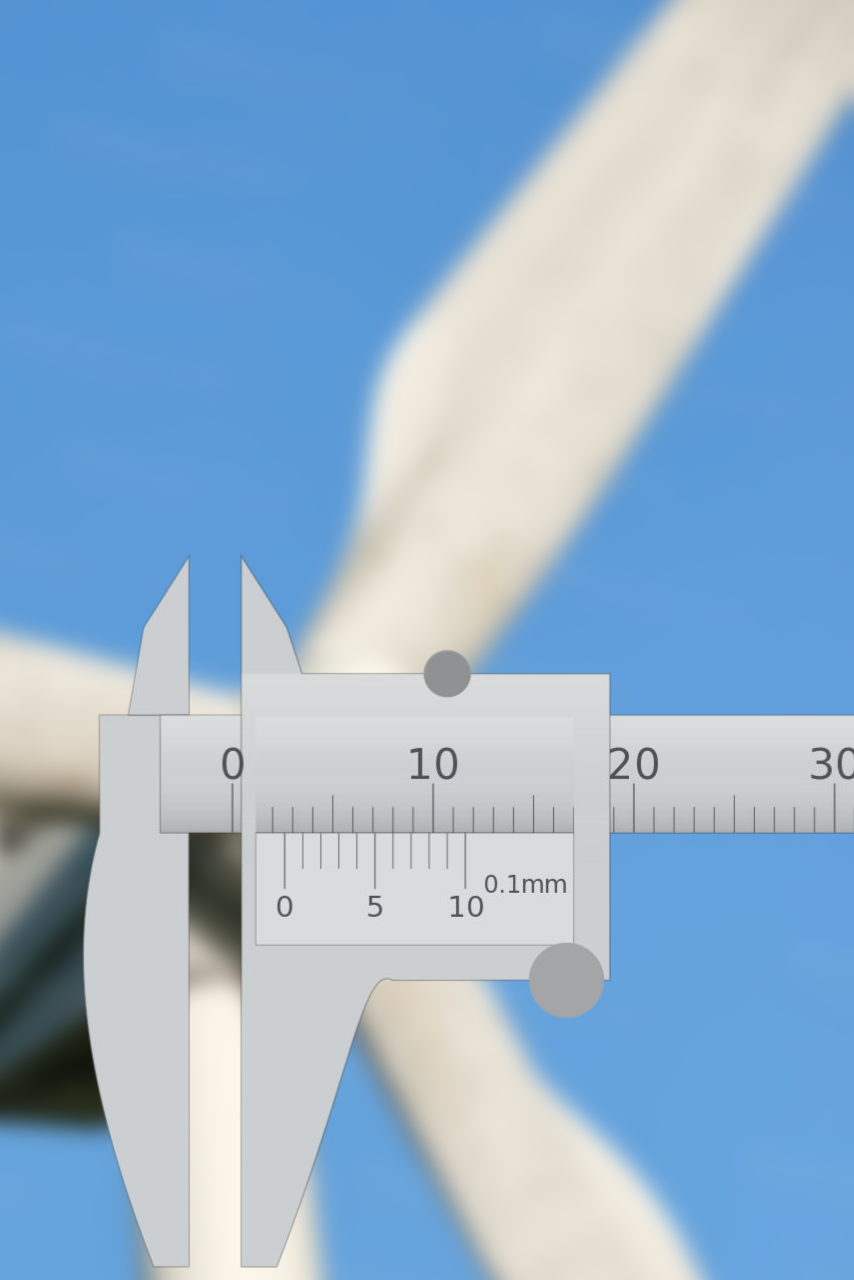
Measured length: 2.6 mm
